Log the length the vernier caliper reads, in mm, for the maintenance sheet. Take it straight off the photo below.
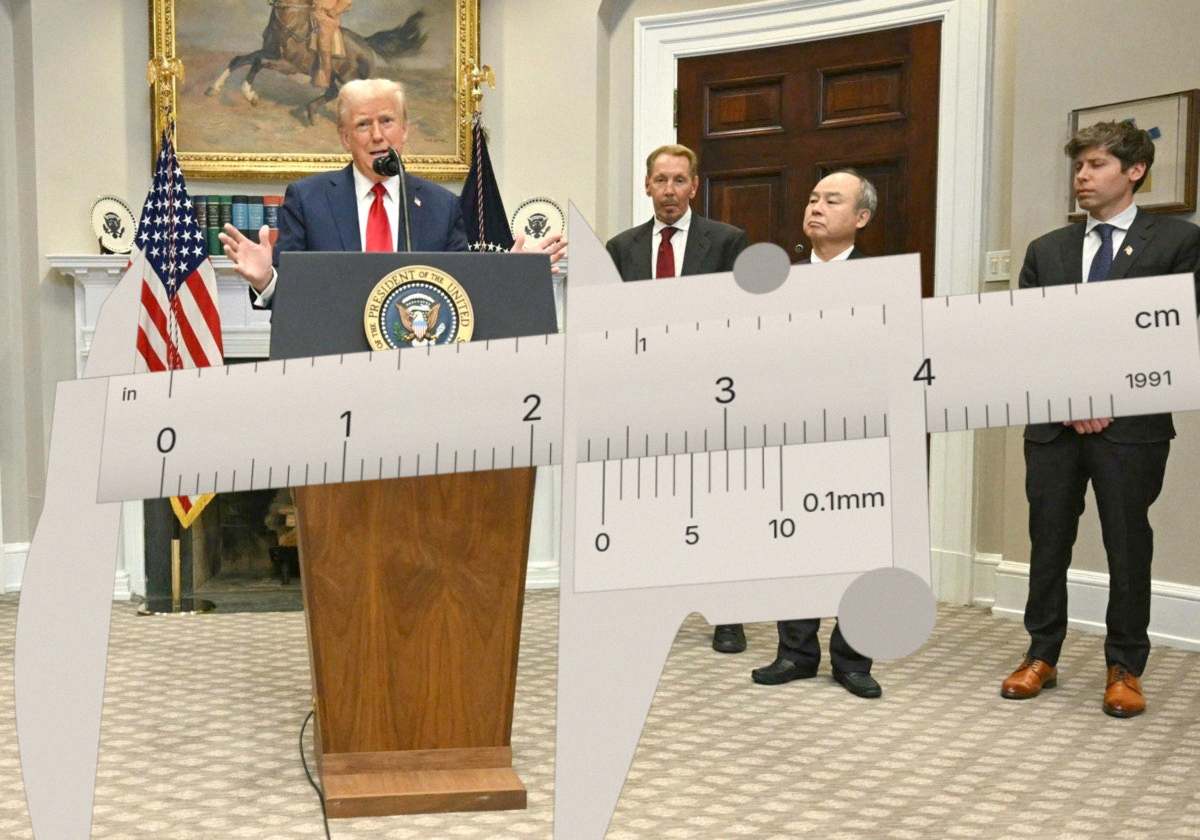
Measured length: 23.8 mm
